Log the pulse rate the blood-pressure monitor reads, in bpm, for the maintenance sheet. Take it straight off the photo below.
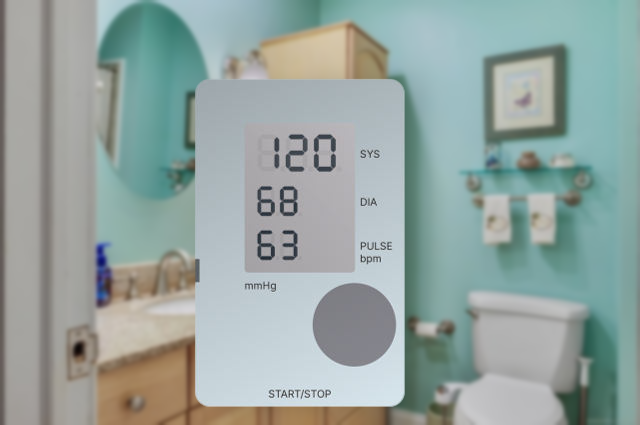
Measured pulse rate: 63 bpm
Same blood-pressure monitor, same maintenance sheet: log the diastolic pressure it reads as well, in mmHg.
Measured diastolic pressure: 68 mmHg
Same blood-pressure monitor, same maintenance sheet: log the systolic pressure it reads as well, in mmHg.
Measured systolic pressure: 120 mmHg
